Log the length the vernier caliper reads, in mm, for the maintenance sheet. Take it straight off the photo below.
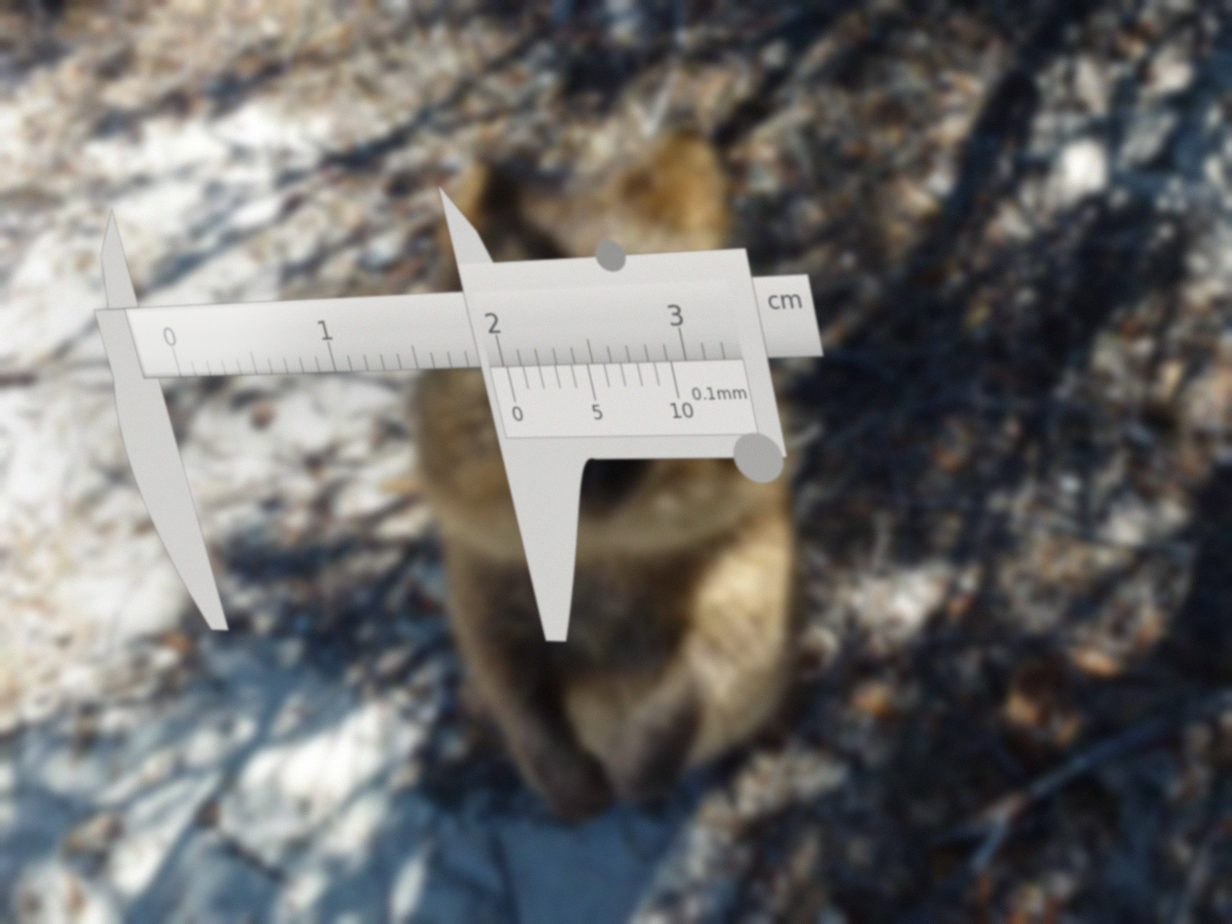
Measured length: 20.2 mm
